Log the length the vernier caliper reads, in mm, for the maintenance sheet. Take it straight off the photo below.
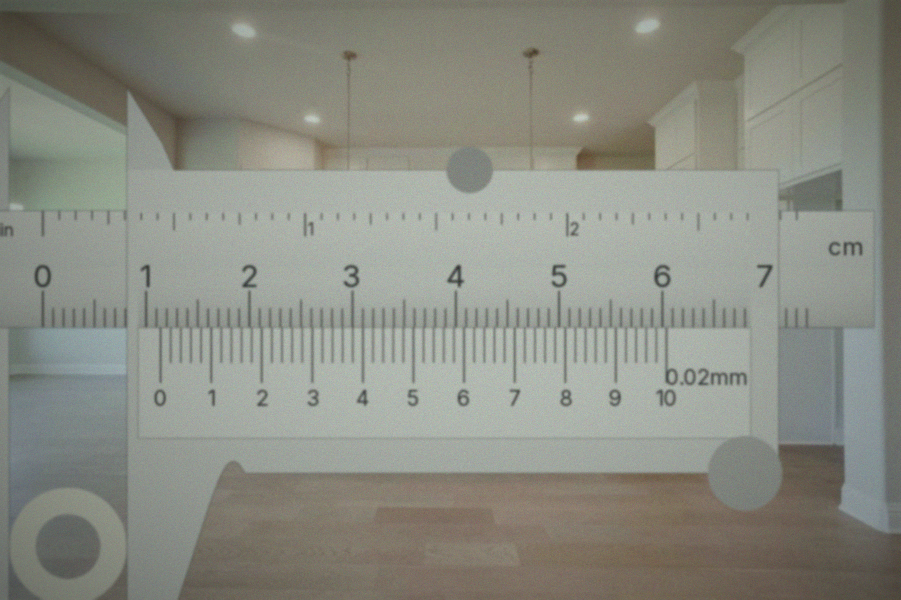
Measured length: 11.4 mm
